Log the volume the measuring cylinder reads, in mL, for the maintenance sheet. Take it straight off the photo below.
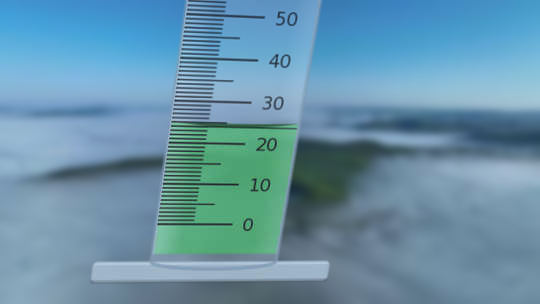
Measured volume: 24 mL
